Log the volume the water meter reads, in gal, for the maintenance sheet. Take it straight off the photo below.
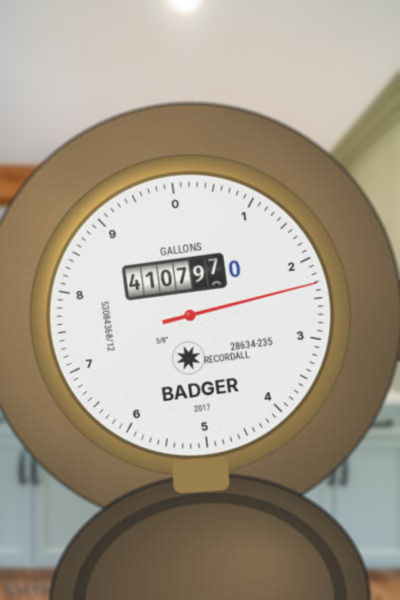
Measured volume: 4107972.3 gal
